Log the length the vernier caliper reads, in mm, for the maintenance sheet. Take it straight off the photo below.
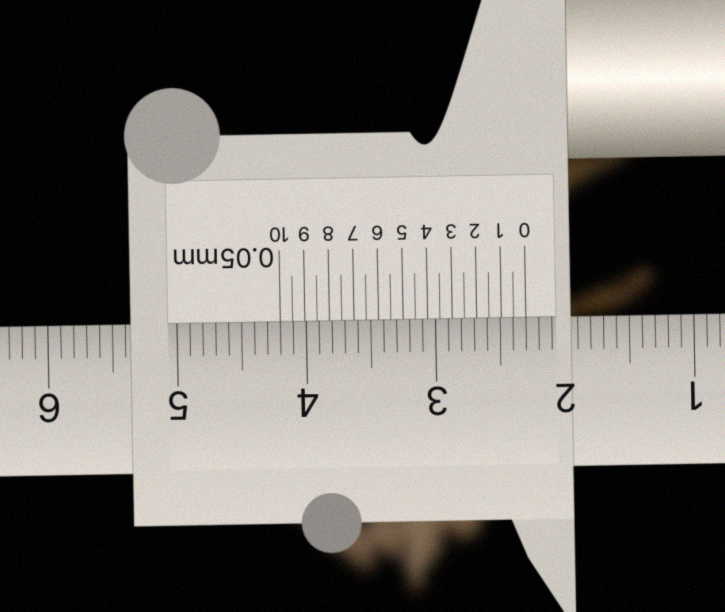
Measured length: 23.0 mm
